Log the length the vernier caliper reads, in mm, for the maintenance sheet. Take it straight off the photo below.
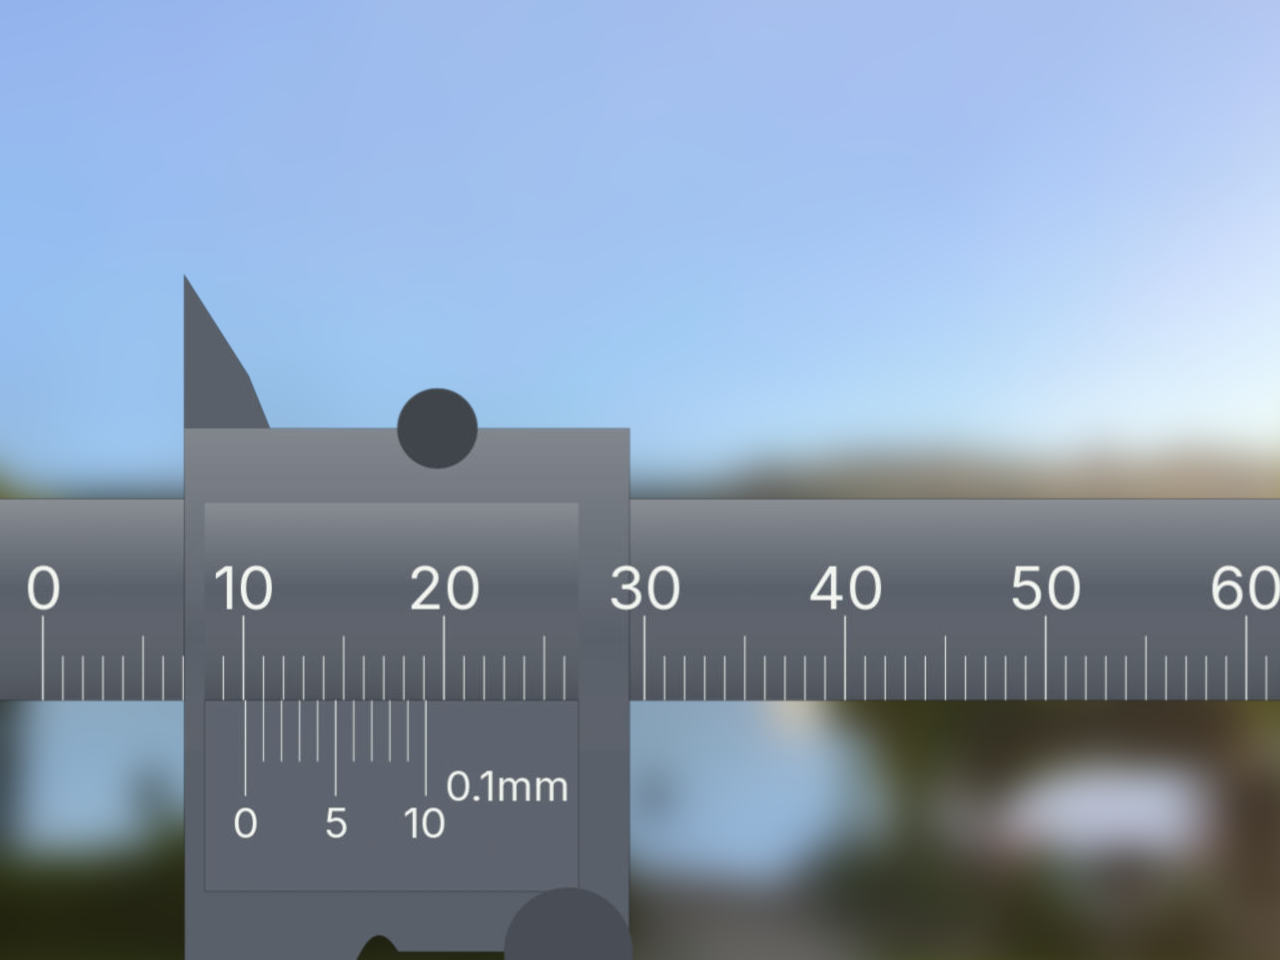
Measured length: 10.1 mm
